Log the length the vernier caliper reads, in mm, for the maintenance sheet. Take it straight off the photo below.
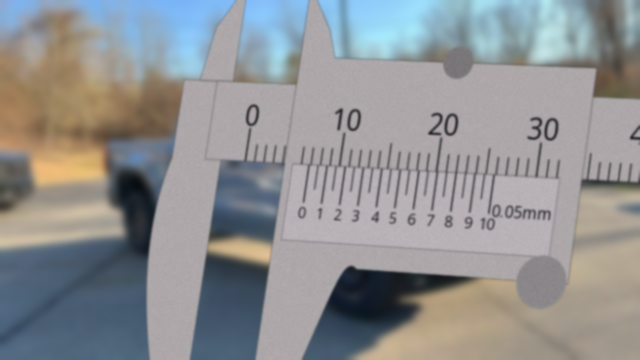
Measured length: 6.8 mm
